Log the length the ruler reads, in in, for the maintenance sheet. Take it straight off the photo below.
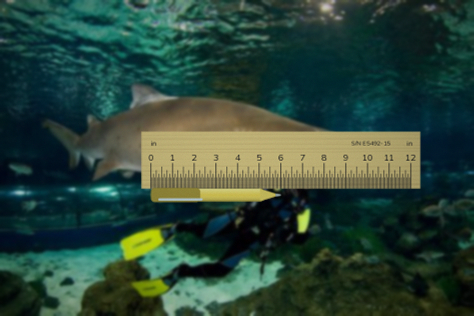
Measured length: 6 in
